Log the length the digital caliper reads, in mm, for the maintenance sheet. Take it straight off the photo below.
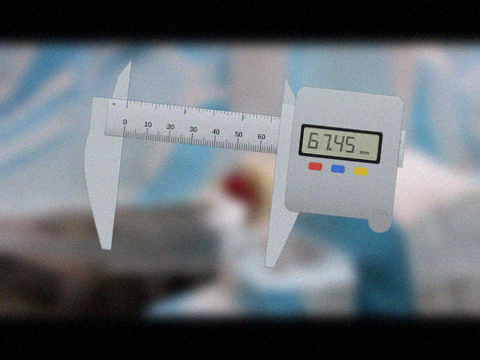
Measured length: 67.45 mm
